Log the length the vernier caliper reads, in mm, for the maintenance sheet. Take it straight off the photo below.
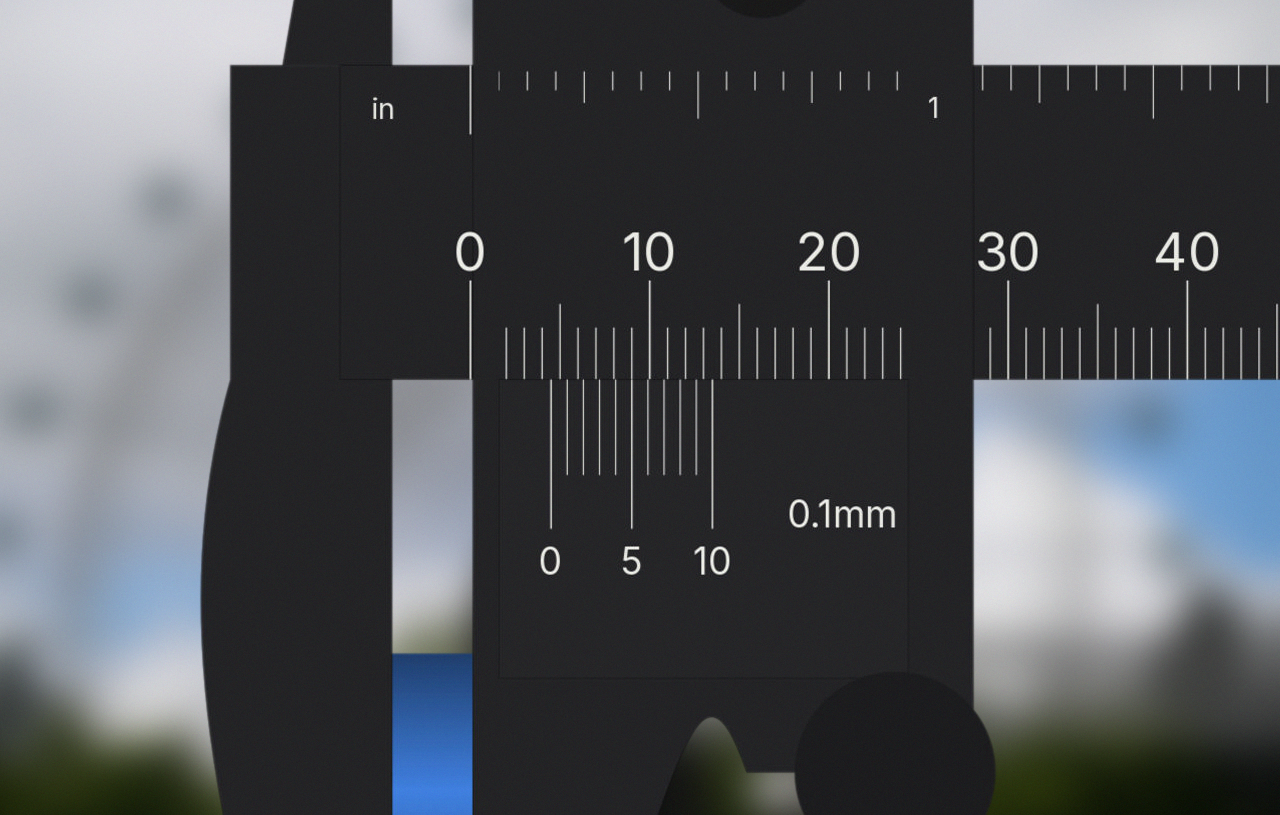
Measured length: 4.5 mm
